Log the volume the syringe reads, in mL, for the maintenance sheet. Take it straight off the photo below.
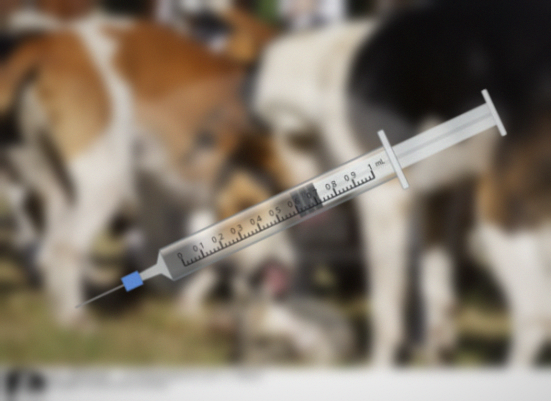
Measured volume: 0.6 mL
